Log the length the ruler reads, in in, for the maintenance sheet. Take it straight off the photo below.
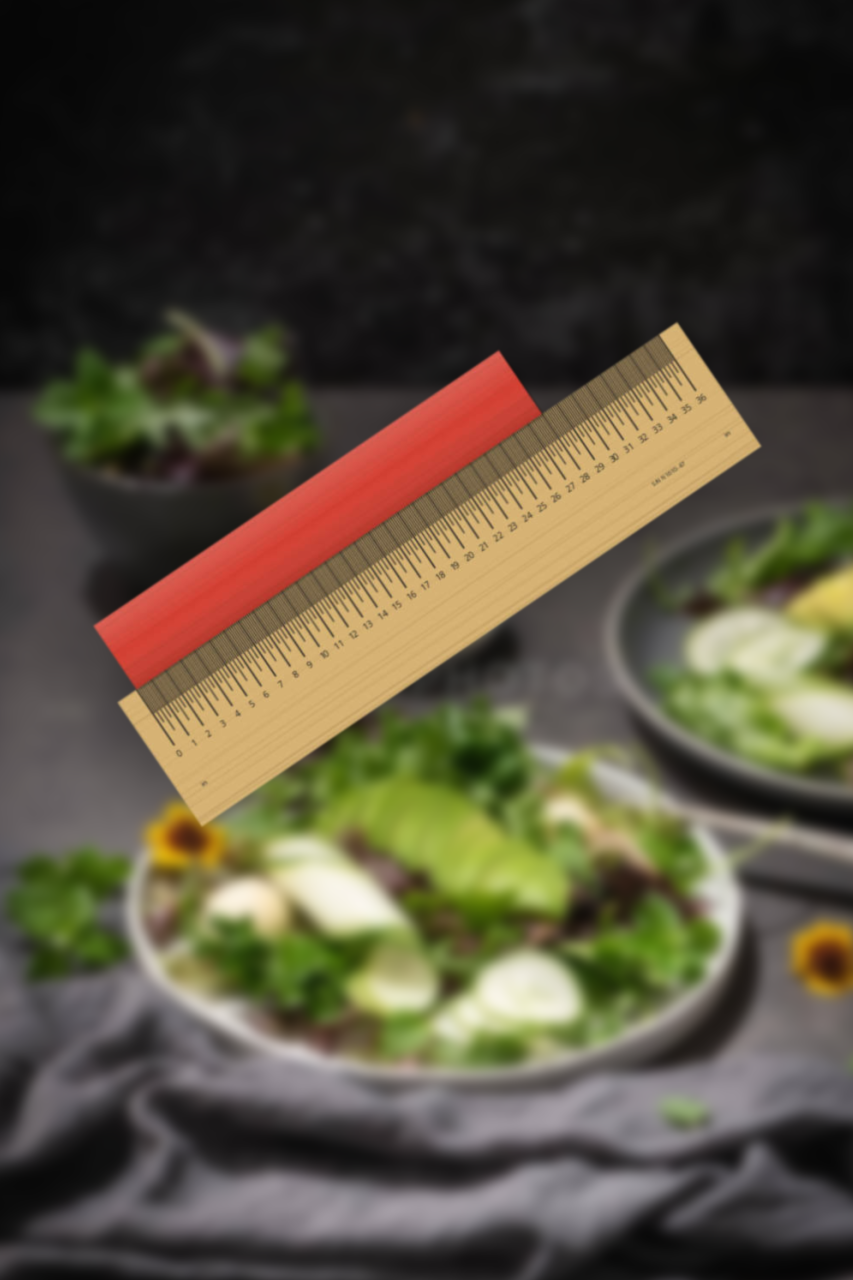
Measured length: 28 in
